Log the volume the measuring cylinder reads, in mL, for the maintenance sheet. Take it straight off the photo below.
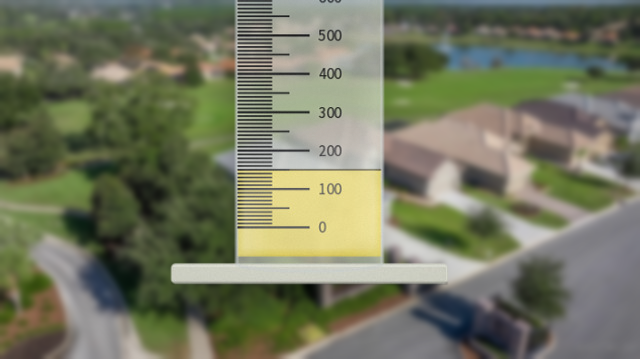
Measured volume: 150 mL
